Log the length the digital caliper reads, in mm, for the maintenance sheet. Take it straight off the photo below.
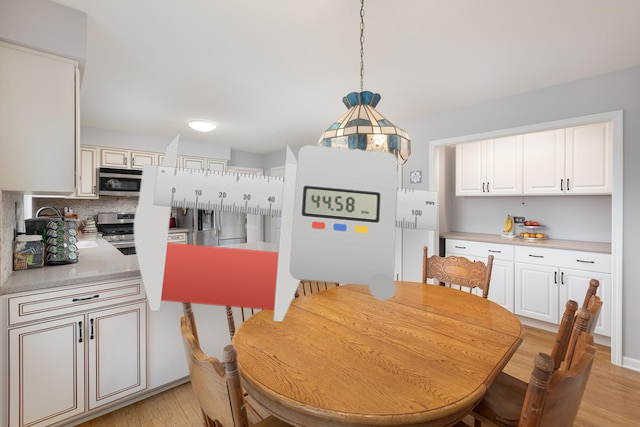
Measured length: 44.58 mm
